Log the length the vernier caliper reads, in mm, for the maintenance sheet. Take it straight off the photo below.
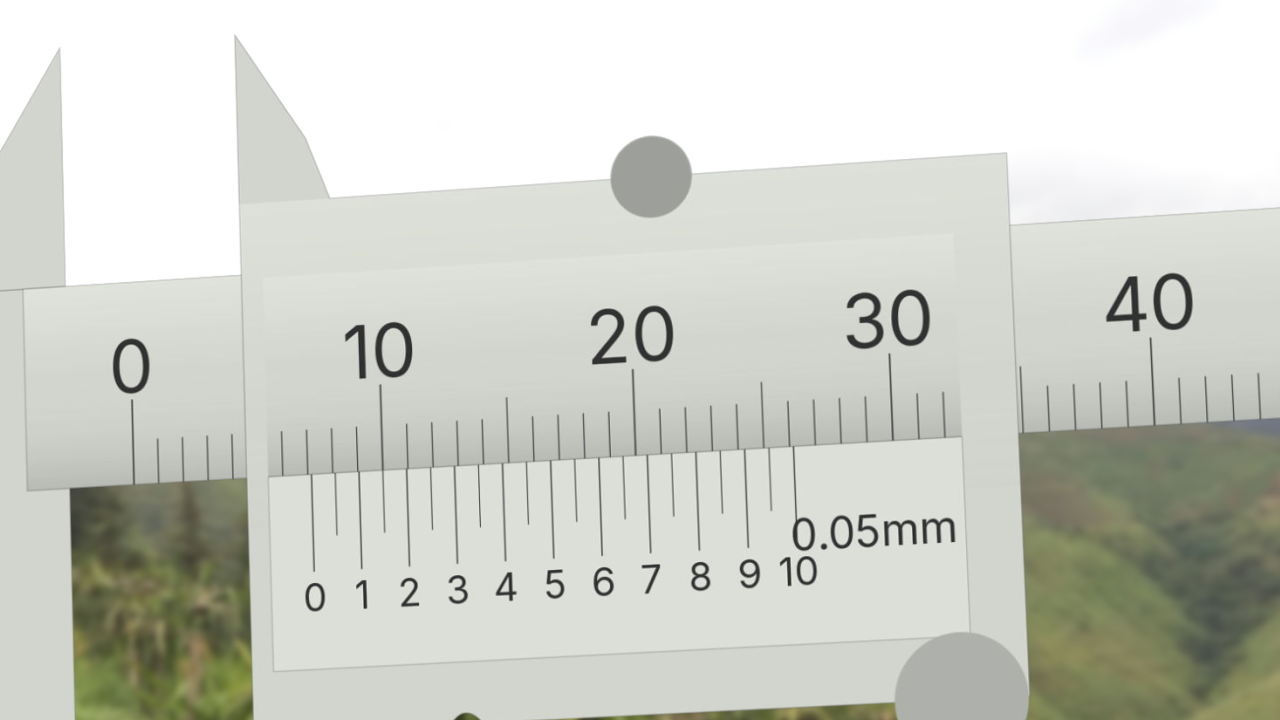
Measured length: 7.15 mm
